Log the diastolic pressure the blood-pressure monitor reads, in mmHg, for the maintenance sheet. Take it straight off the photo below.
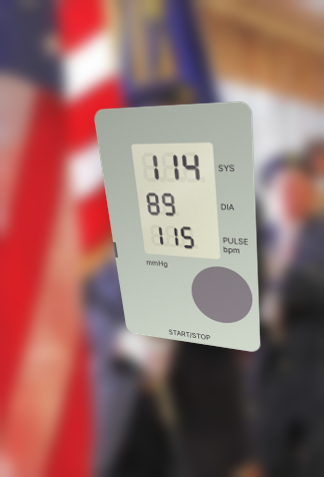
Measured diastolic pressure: 89 mmHg
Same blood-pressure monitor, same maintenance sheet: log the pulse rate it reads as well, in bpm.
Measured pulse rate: 115 bpm
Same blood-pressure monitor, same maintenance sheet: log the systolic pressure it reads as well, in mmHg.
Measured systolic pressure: 114 mmHg
